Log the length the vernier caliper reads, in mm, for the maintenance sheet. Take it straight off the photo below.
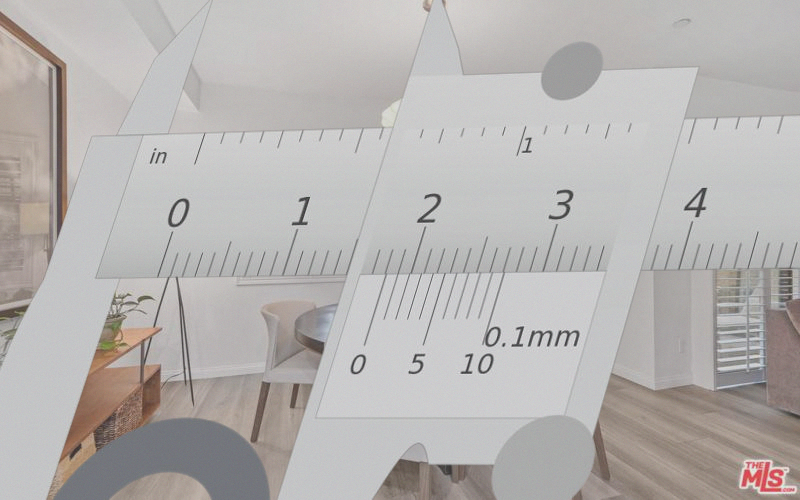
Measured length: 18.1 mm
